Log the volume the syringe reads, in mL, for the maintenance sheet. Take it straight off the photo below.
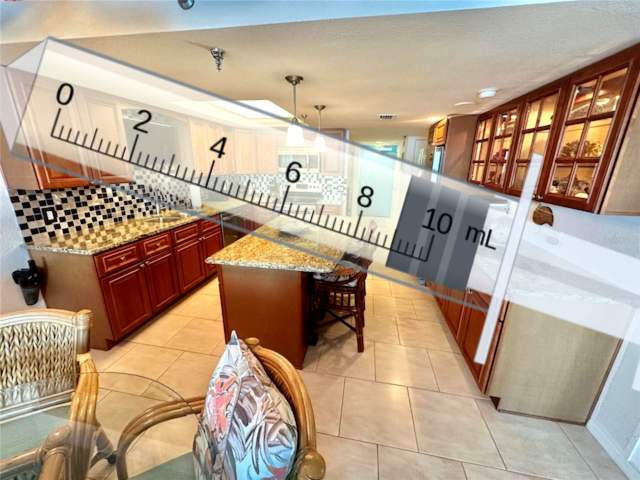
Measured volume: 9 mL
